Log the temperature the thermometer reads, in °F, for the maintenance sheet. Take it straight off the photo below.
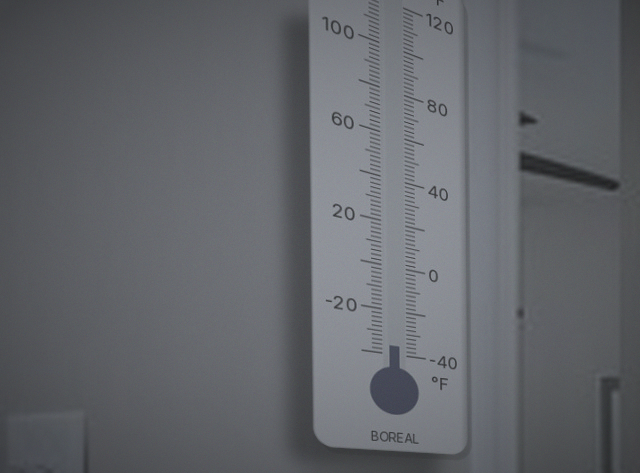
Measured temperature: -36 °F
